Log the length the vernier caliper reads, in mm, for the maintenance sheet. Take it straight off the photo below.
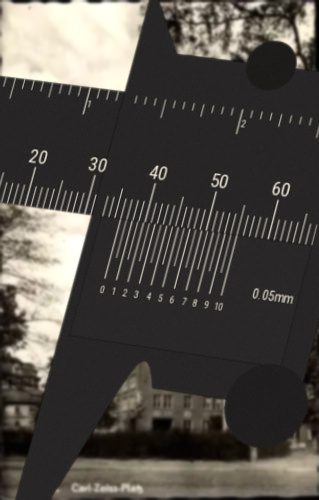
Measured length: 36.0 mm
